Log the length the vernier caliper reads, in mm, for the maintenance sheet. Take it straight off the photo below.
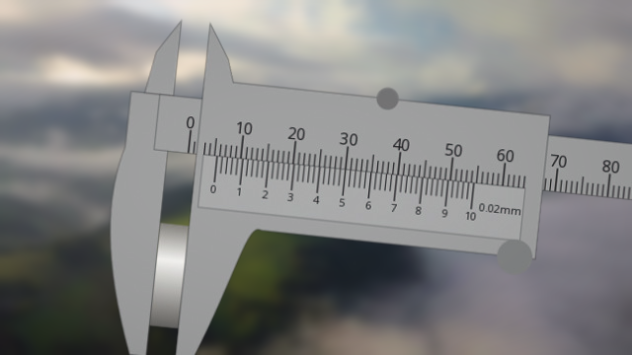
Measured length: 5.5 mm
